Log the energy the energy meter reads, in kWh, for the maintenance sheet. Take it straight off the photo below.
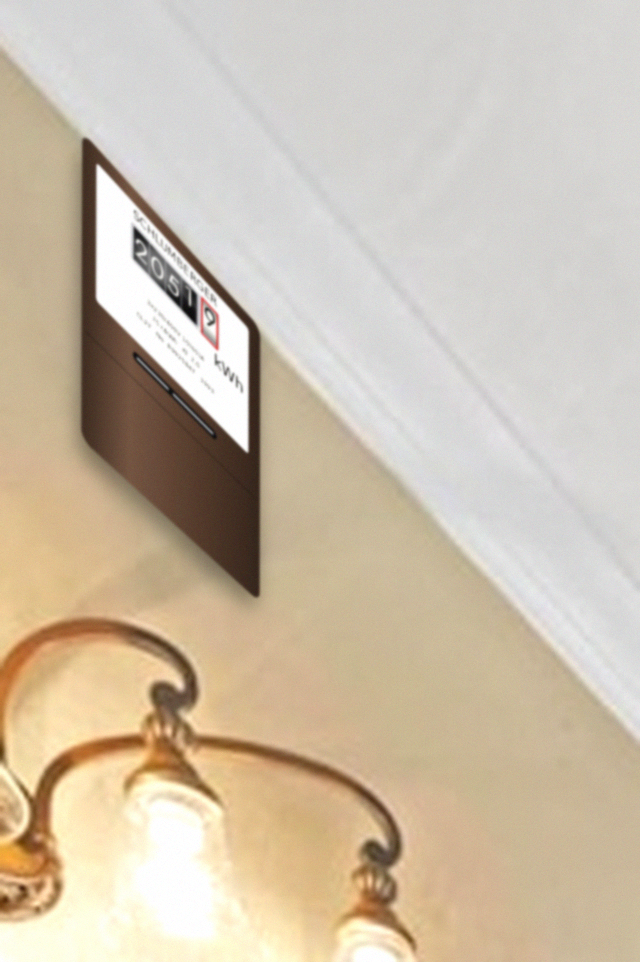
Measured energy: 2051.9 kWh
